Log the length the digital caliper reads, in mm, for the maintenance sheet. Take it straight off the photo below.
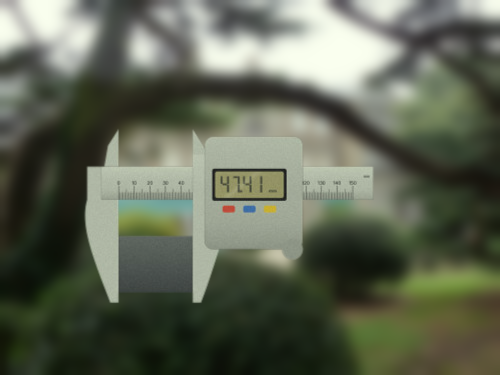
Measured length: 47.41 mm
